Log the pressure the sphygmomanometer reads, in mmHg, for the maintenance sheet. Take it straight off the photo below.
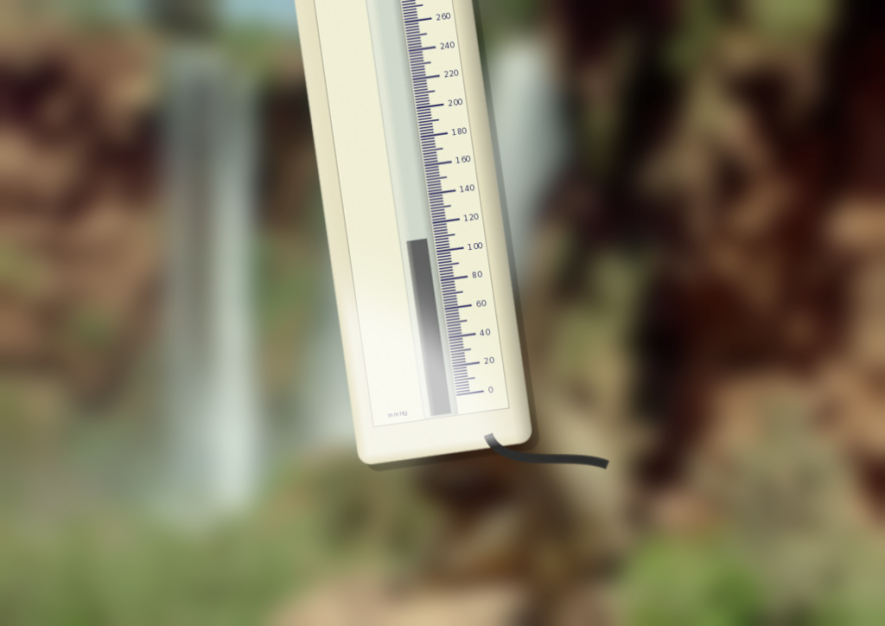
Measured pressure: 110 mmHg
